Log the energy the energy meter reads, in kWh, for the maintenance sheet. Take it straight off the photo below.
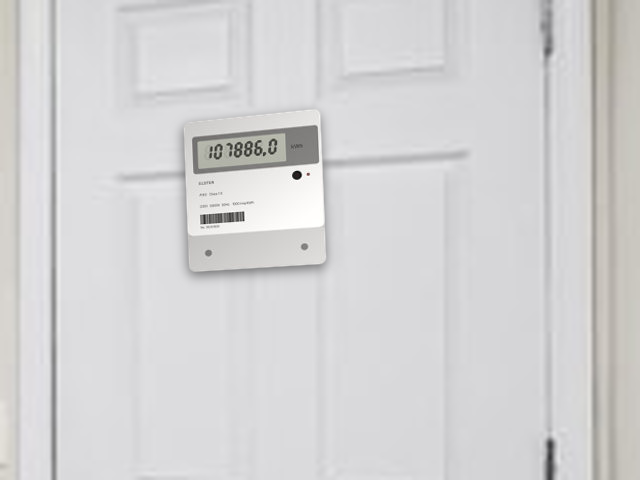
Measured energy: 107886.0 kWh
